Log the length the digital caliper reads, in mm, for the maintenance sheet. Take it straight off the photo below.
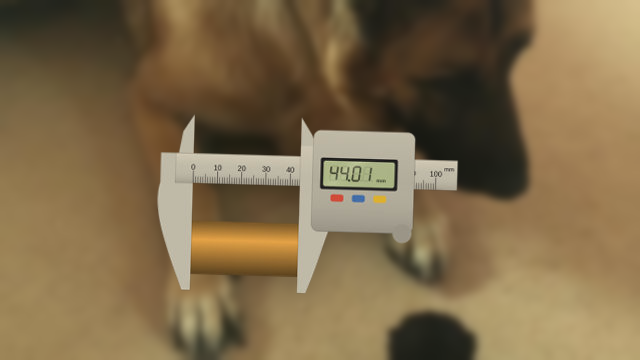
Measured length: 44.01 mm
